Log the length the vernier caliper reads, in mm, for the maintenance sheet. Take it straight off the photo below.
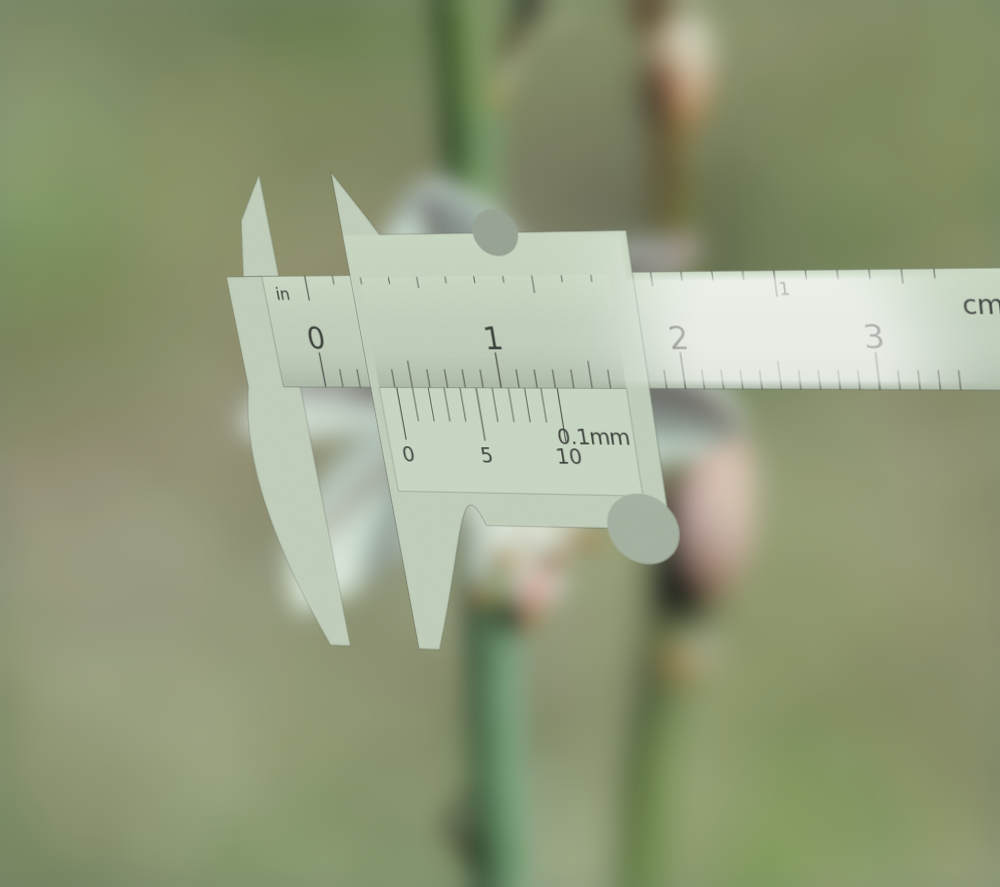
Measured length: 4.1 mm
